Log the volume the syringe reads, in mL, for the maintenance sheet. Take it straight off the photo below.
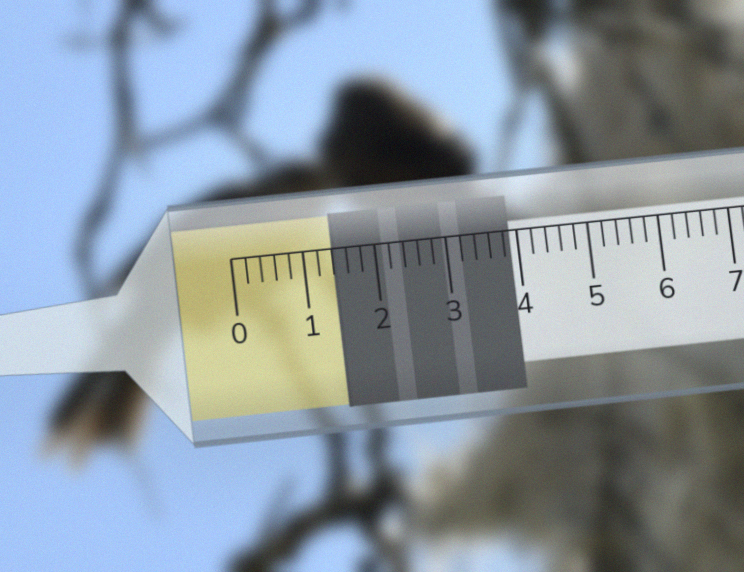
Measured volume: 1.4 mL
